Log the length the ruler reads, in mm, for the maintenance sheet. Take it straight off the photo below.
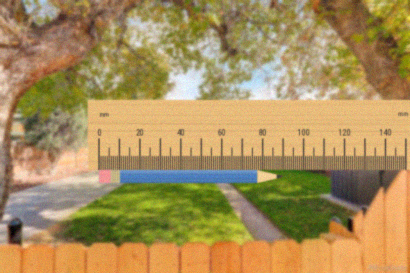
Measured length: 90 mm
